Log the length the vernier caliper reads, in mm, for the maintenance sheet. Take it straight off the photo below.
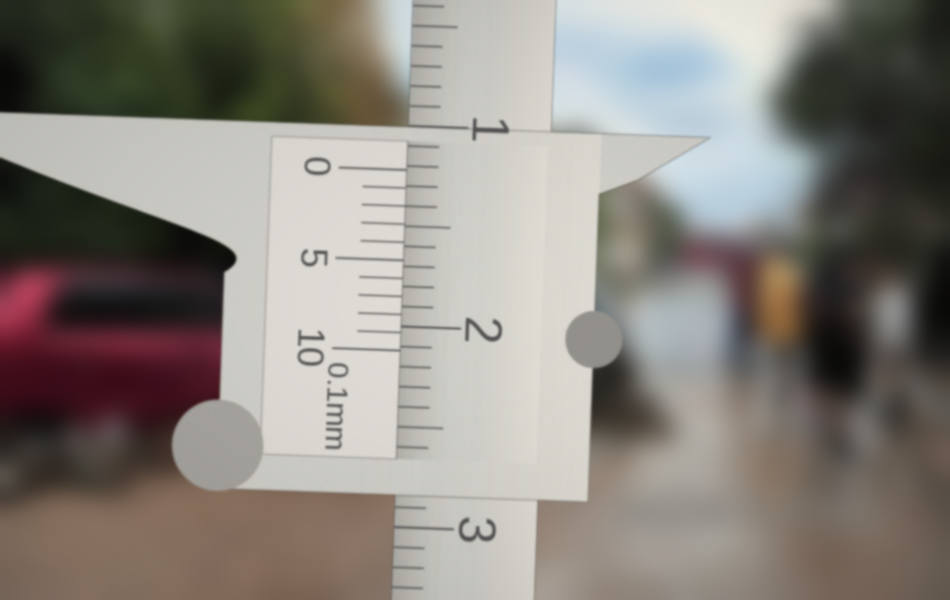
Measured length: 12.2 mm
